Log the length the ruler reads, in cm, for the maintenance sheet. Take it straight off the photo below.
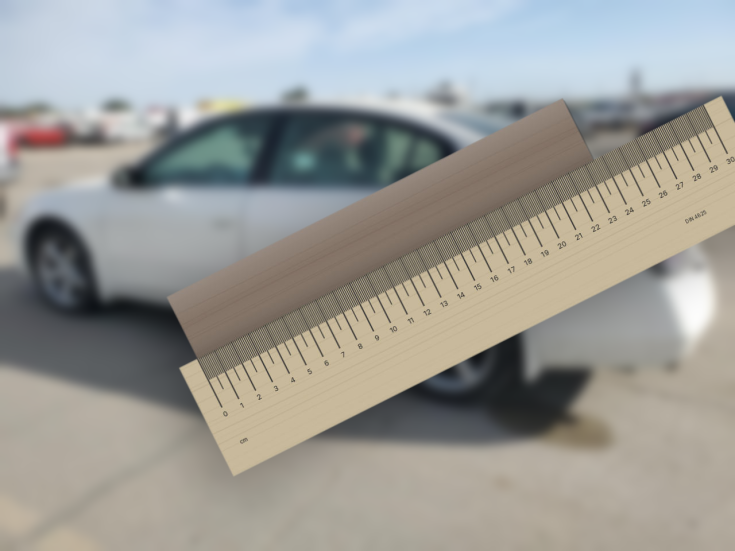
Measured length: 23.5 cm
